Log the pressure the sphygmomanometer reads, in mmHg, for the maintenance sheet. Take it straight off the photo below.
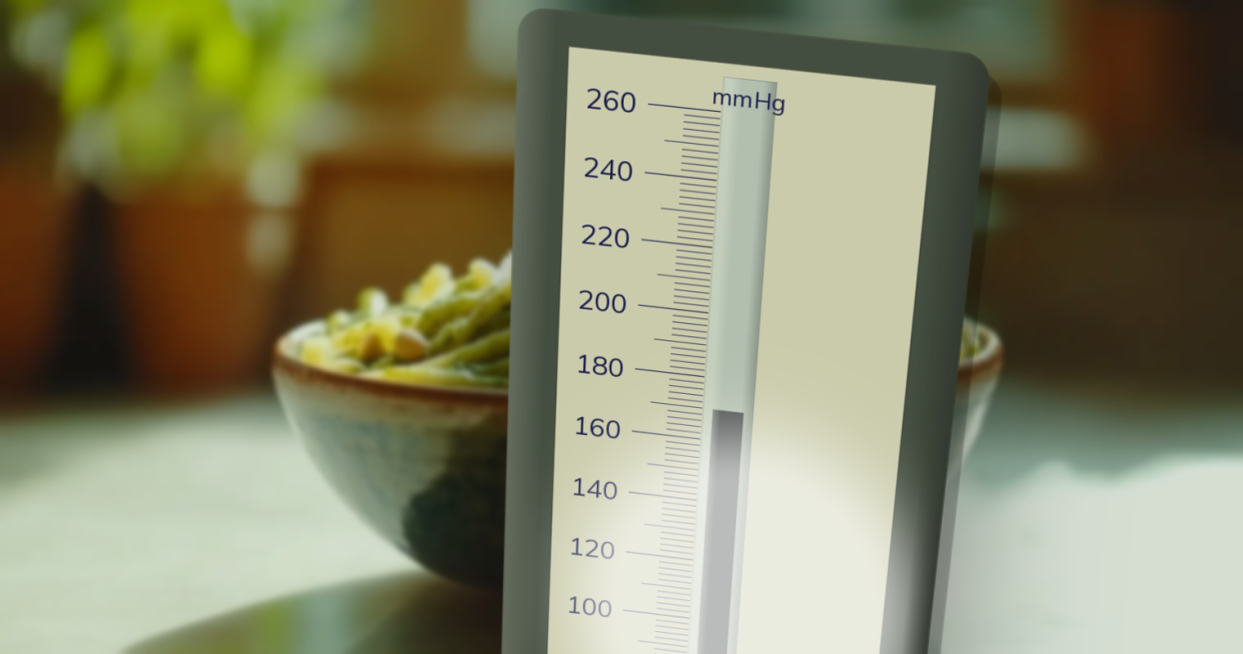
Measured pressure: 170 mmHg
